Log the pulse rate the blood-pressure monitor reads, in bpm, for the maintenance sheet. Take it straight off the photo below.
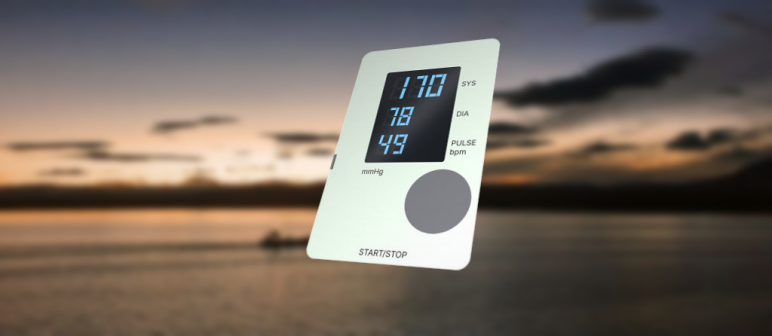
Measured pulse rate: 49 bpm
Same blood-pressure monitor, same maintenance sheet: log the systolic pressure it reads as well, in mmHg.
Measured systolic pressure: 170 mmHg
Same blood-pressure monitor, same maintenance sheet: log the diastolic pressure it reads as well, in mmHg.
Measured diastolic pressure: 78 mmHg
